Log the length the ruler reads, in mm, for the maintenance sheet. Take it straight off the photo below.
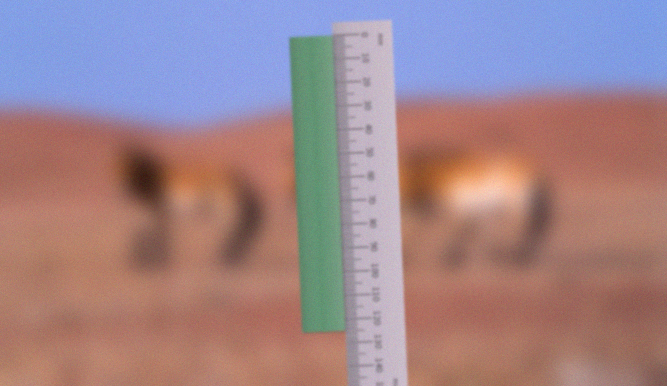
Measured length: 125 mm
